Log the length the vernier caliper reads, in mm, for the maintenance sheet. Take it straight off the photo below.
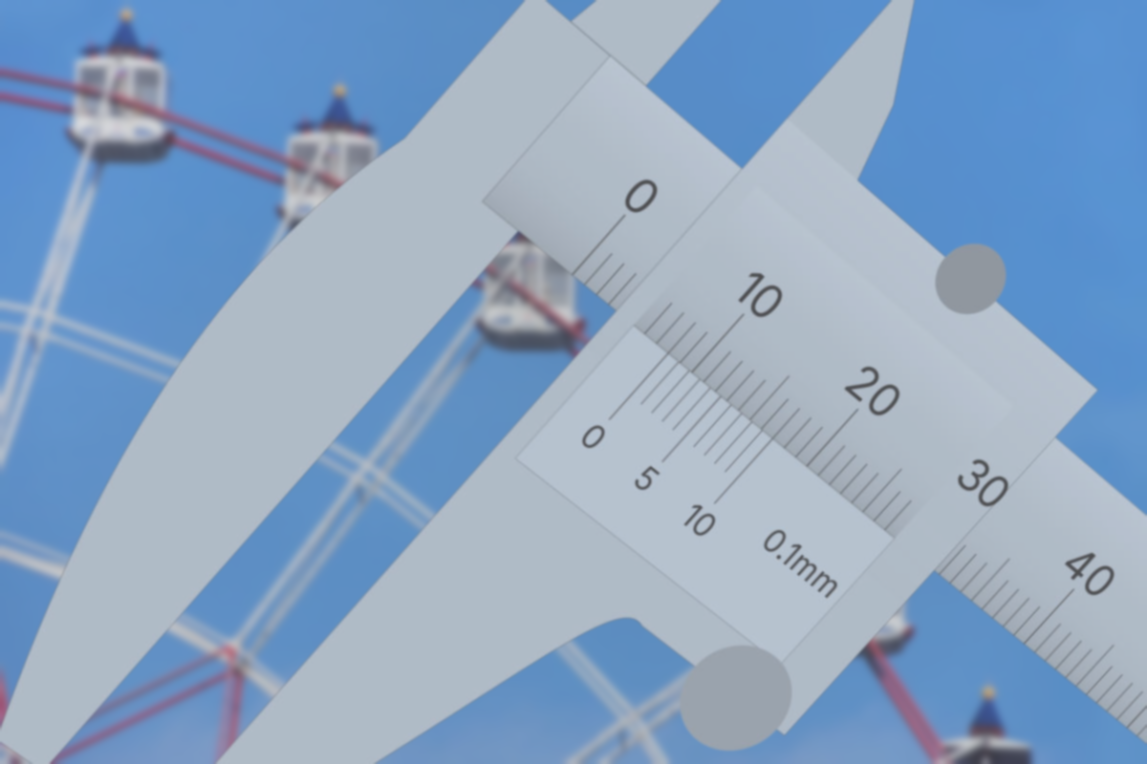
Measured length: 8.0 mm
